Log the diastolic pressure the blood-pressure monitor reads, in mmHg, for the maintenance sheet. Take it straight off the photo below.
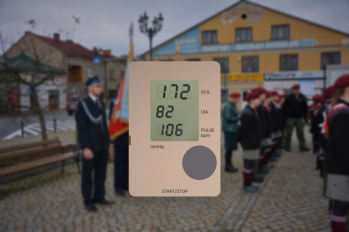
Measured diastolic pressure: 82 mmHg
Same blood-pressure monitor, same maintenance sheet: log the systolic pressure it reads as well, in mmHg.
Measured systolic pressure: 172 mmHg
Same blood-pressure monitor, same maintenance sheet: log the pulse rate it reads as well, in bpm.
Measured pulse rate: 106 bpm
